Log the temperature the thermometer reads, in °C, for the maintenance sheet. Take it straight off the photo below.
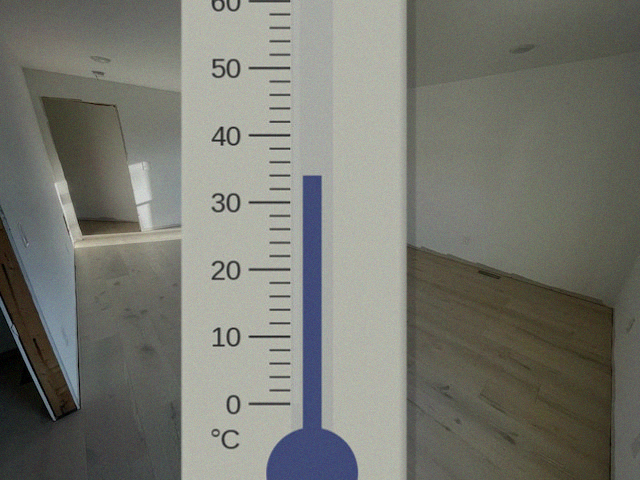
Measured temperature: 34 °C
